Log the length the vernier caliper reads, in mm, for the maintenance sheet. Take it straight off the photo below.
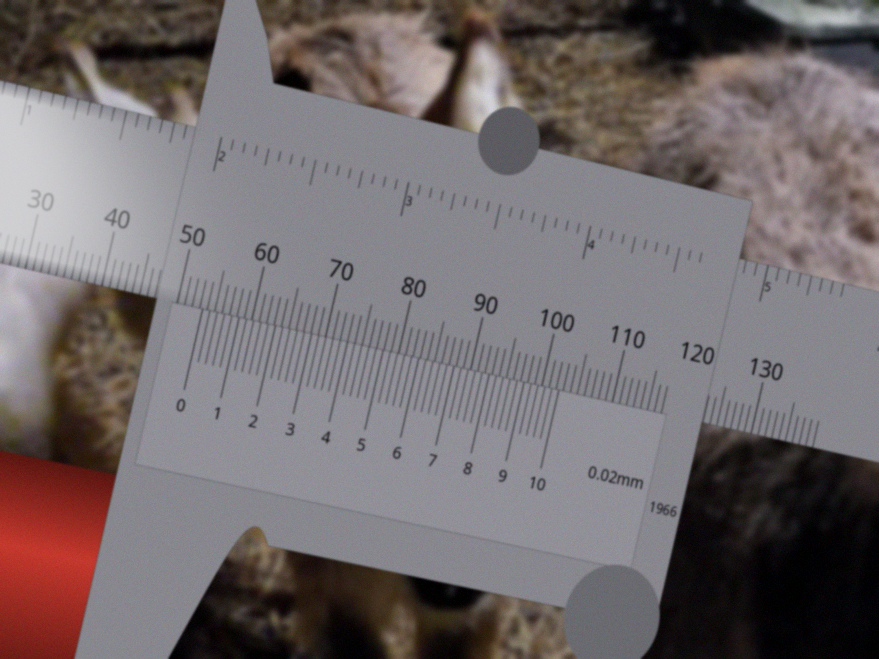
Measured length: 53.4 mm
